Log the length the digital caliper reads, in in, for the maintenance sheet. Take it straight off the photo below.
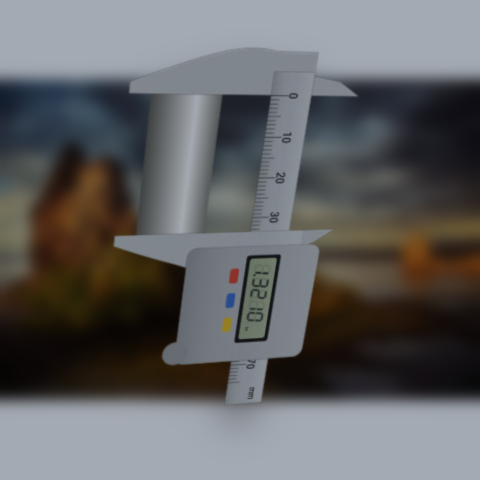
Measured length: 1.3210 in
